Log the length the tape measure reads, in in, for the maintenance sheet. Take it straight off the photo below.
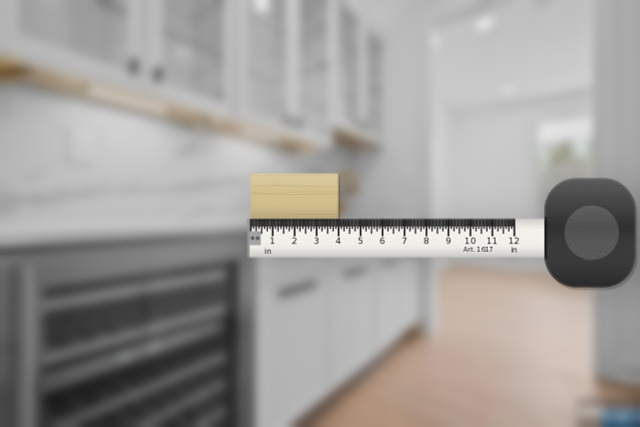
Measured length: 4 in
